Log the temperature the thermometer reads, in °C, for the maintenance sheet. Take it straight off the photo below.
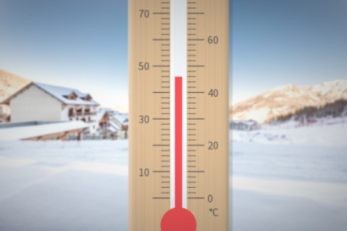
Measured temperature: 46 °C
